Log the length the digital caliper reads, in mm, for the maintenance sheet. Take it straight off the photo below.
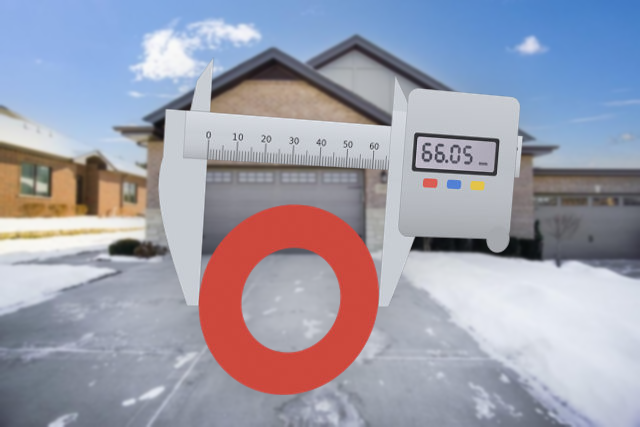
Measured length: 66.05 mm
